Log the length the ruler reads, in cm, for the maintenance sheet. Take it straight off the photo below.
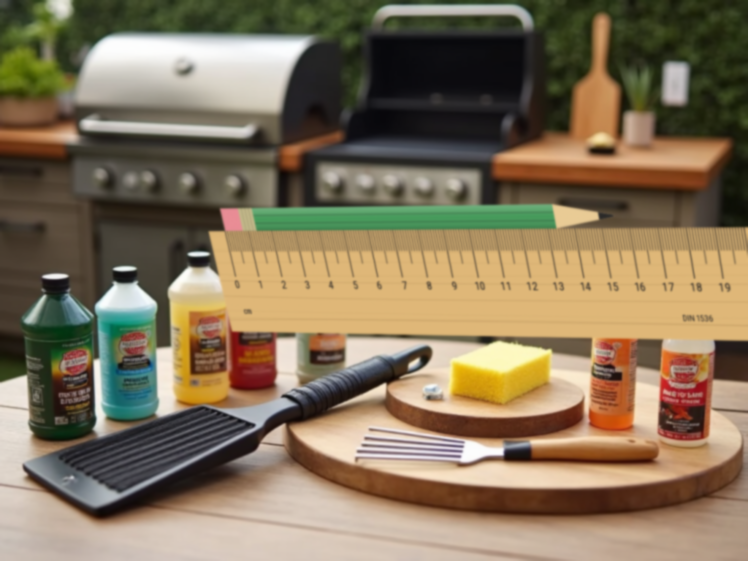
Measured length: 15.5 cm
